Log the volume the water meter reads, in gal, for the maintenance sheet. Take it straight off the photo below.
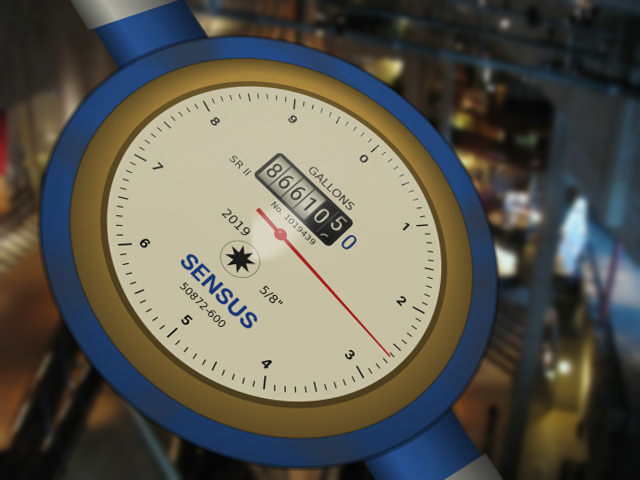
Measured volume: 8661052.6 gal
